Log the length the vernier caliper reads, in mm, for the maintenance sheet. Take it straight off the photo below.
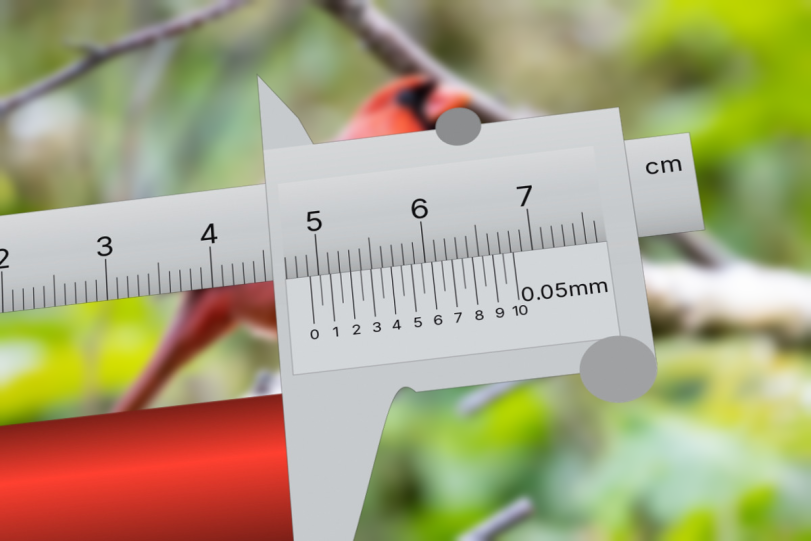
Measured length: 49.2 mm
